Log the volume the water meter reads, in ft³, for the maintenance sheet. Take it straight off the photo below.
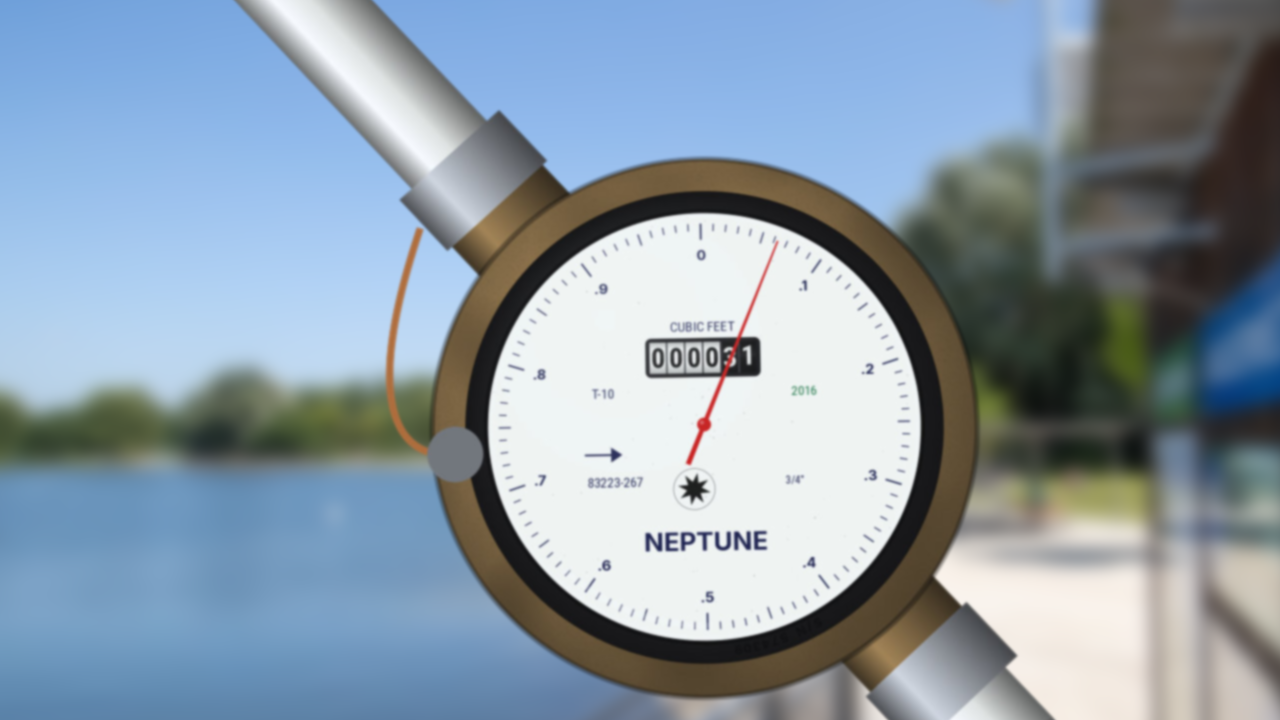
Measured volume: 31.06 ft³
